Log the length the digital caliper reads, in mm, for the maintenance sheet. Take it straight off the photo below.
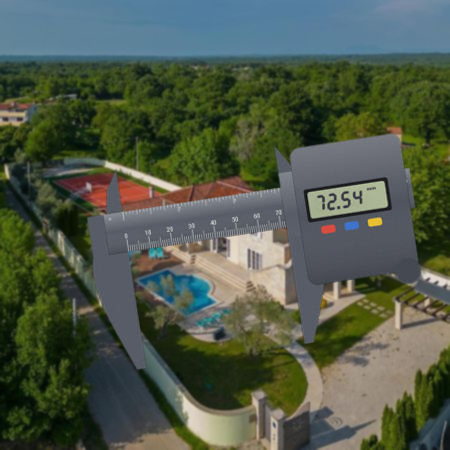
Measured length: 72.54 mm
